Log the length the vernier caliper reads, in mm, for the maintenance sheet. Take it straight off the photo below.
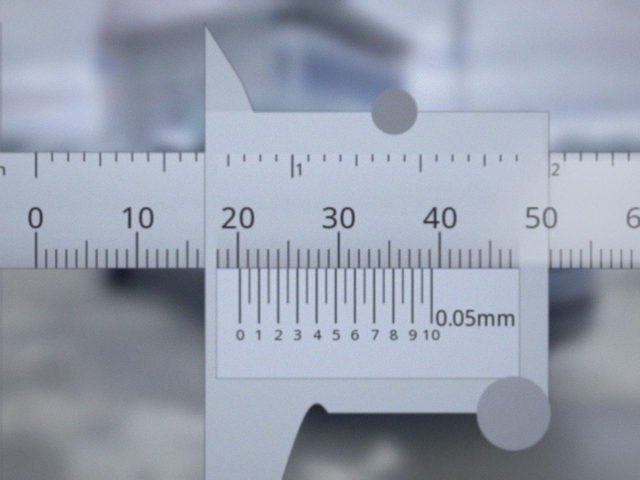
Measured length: 20.2 mm
